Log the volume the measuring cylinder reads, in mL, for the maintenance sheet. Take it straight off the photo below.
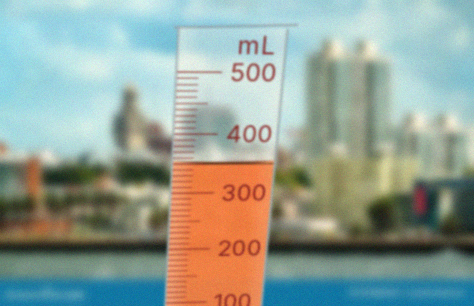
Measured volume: 350 mL
